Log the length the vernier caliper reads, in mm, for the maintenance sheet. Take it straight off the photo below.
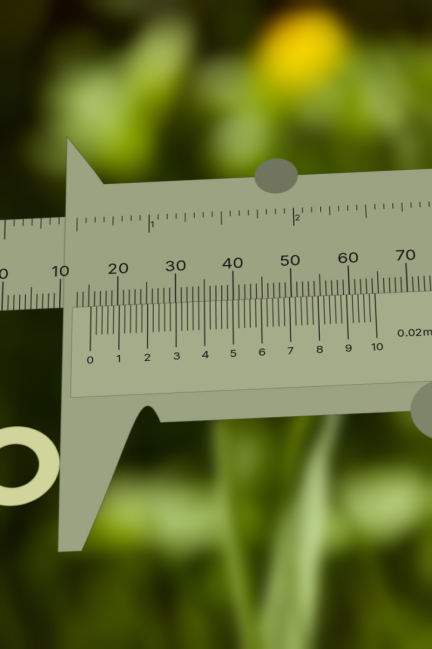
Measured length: 15.4 mm
